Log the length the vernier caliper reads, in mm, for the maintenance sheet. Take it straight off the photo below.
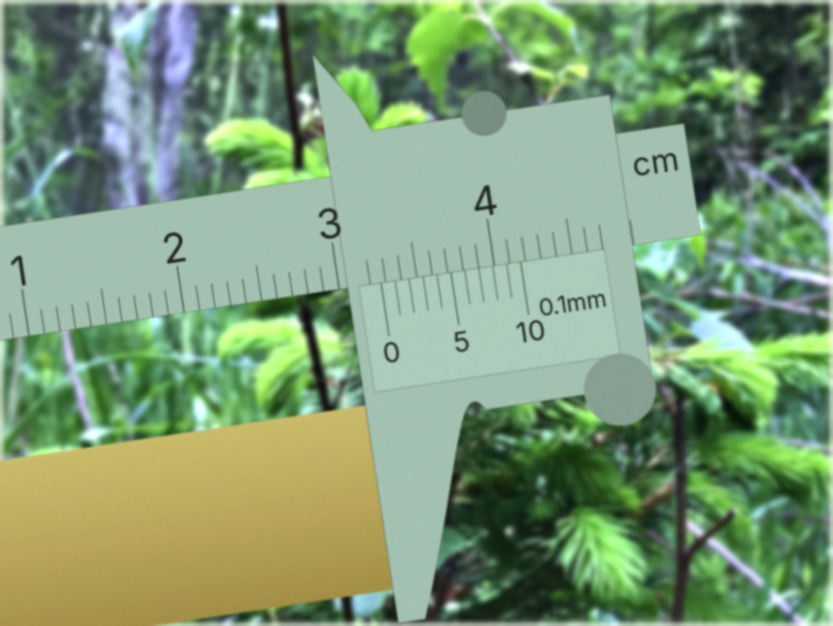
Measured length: 32.7 mm
